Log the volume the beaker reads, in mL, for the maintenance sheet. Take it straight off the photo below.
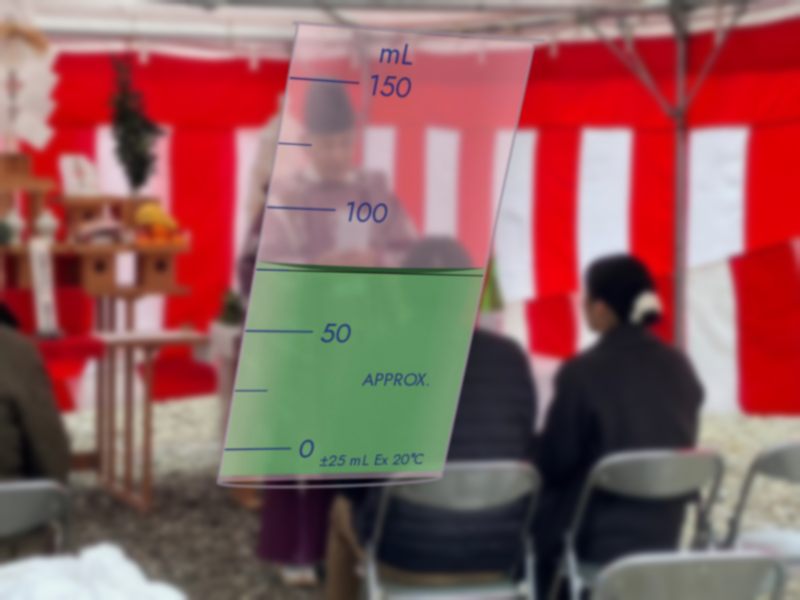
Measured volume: 75 mL
